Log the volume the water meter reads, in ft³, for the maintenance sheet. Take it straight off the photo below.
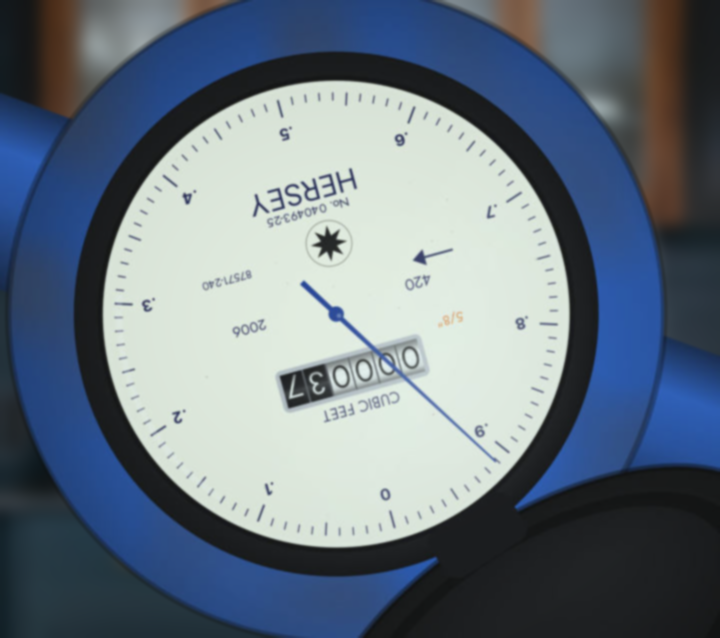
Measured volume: 36.91 ft³
